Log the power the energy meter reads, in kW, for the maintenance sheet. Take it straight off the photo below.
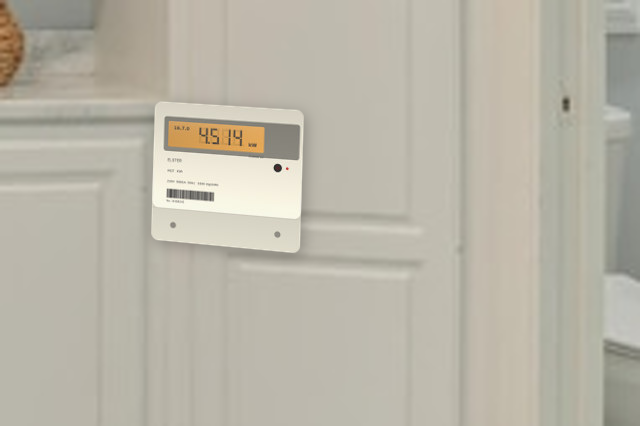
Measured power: 4.514 kW
